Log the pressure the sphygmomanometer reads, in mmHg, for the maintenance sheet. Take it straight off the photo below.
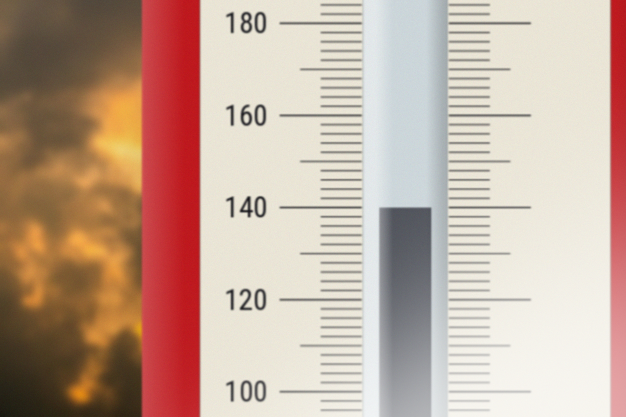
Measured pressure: 140 mmHg
